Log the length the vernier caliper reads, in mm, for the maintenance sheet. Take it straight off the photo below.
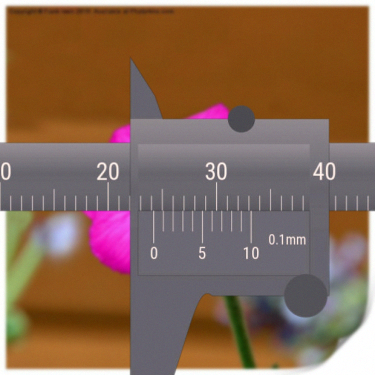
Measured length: 24.2 mm
